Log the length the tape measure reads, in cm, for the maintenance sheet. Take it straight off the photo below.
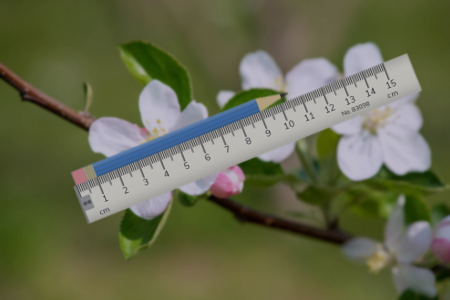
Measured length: 10.5 cm
